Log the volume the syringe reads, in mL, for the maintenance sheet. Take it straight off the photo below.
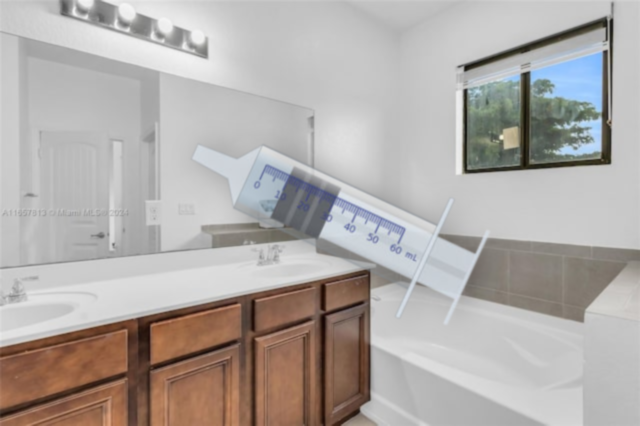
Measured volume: 10 mL
